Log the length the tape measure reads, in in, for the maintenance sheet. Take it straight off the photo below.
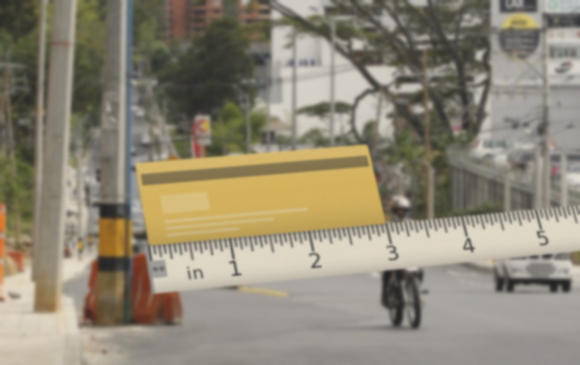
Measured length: 3 in
